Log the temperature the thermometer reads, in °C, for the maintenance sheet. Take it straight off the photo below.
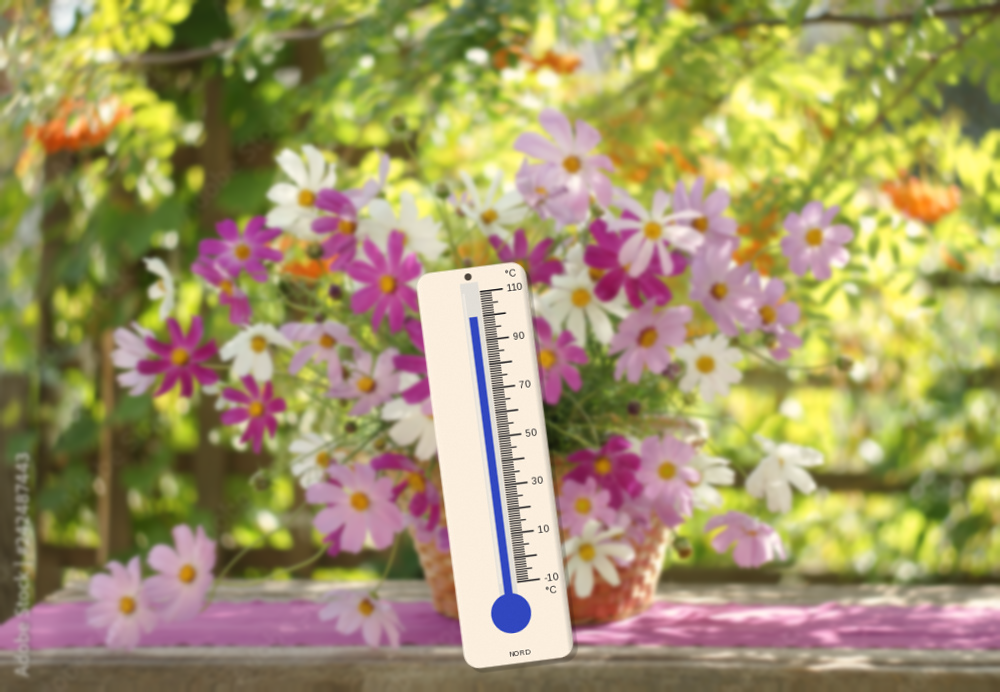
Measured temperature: 100 °C
